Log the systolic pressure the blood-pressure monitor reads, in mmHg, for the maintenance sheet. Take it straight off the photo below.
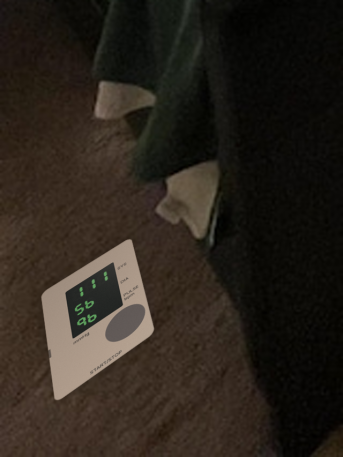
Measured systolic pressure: 111 mmHg
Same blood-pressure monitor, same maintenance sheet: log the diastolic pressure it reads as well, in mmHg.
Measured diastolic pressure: 56 mmHg
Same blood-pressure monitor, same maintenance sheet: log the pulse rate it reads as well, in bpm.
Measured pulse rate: 96 bpm
